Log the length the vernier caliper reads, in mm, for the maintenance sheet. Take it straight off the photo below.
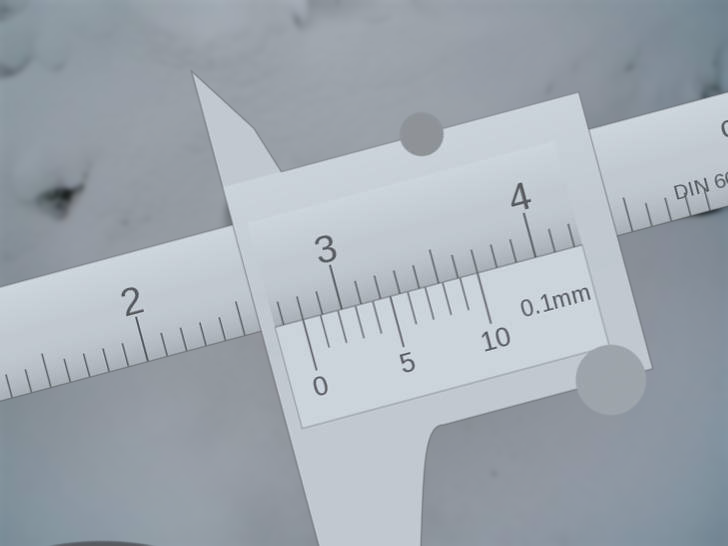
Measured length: 28.0 mm
